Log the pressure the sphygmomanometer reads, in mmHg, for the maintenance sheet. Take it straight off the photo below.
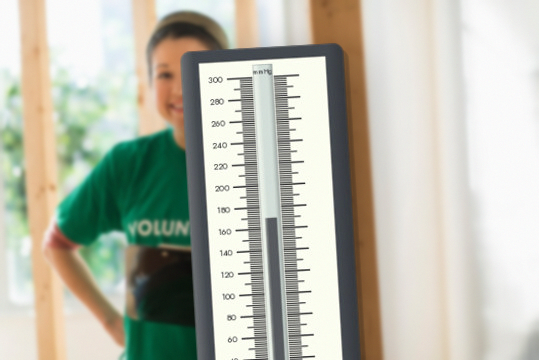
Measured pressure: 170 mmHg
